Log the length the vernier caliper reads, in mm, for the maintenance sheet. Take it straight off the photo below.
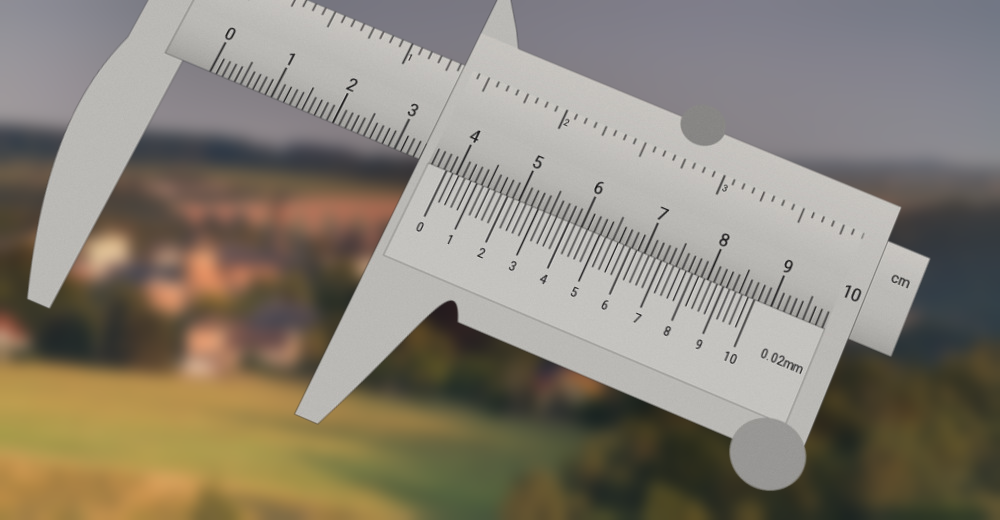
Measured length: 38.4 mm
